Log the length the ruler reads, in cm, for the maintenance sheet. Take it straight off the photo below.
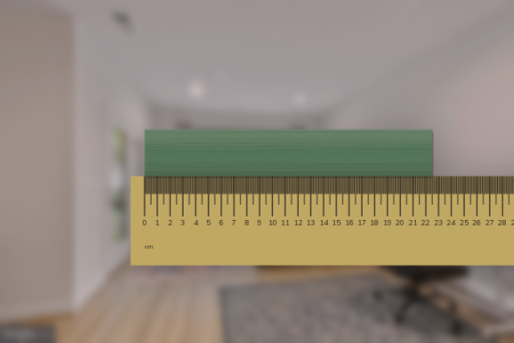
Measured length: 22.5 cm
